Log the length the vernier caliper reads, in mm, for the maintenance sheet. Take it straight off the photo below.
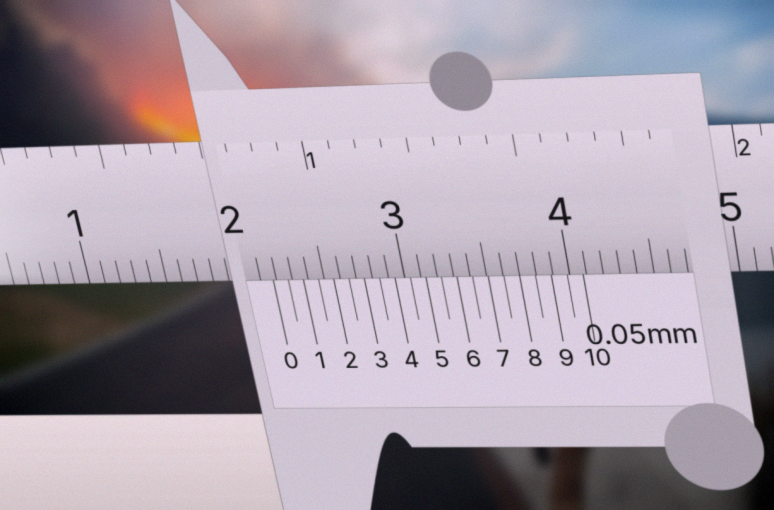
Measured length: 21.8 mm
